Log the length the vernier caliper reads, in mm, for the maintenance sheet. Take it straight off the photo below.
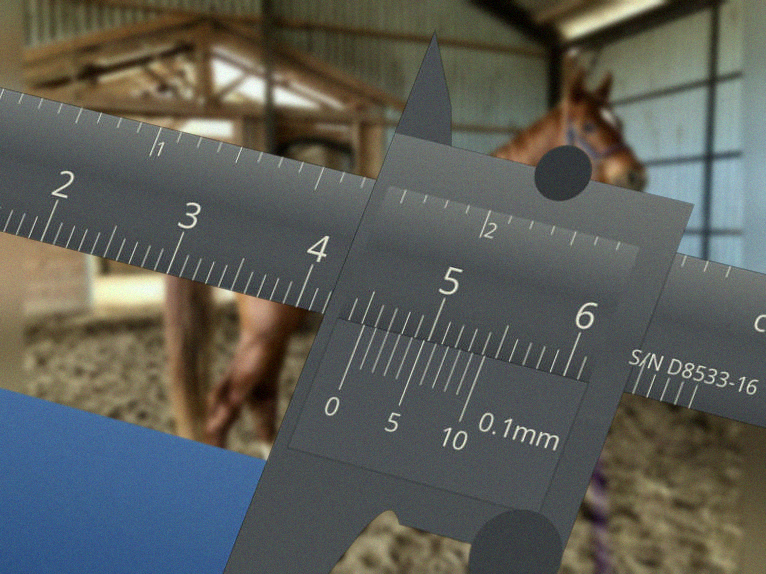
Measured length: 45.2 mm
